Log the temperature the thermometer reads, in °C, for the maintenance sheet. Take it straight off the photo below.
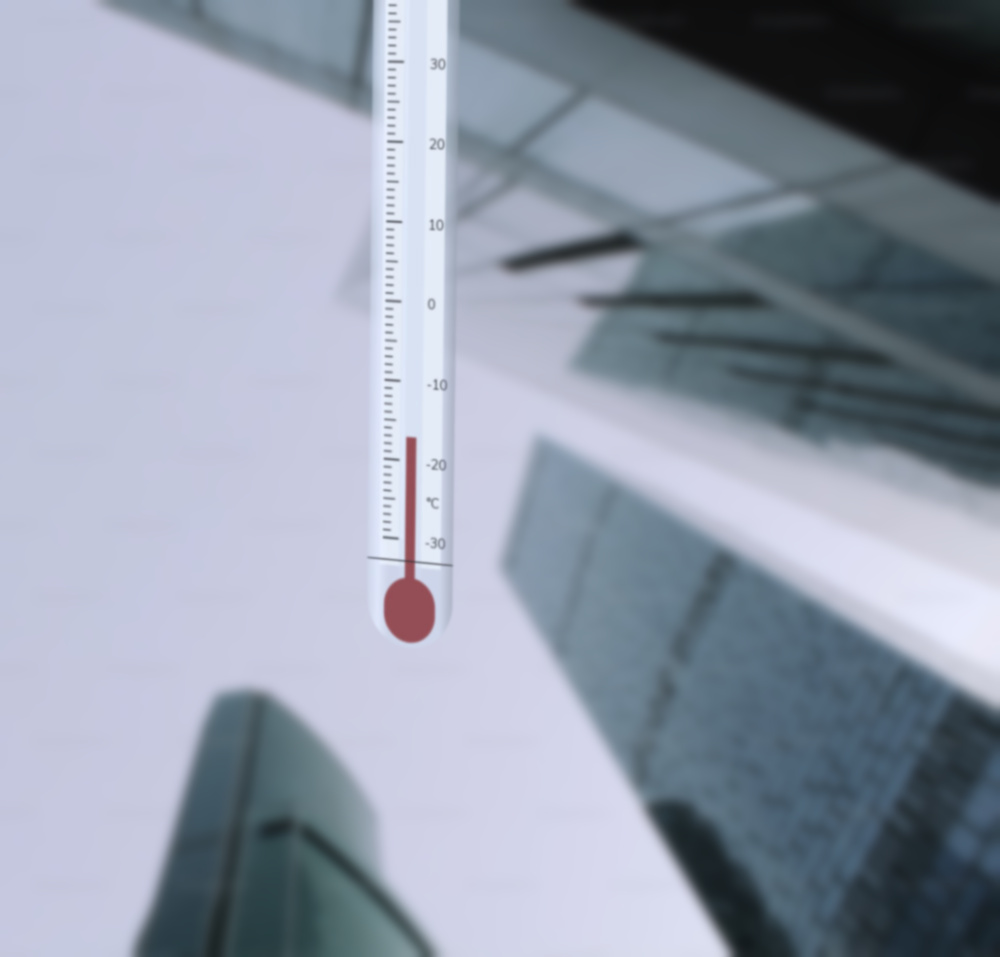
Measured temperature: -17 °C
